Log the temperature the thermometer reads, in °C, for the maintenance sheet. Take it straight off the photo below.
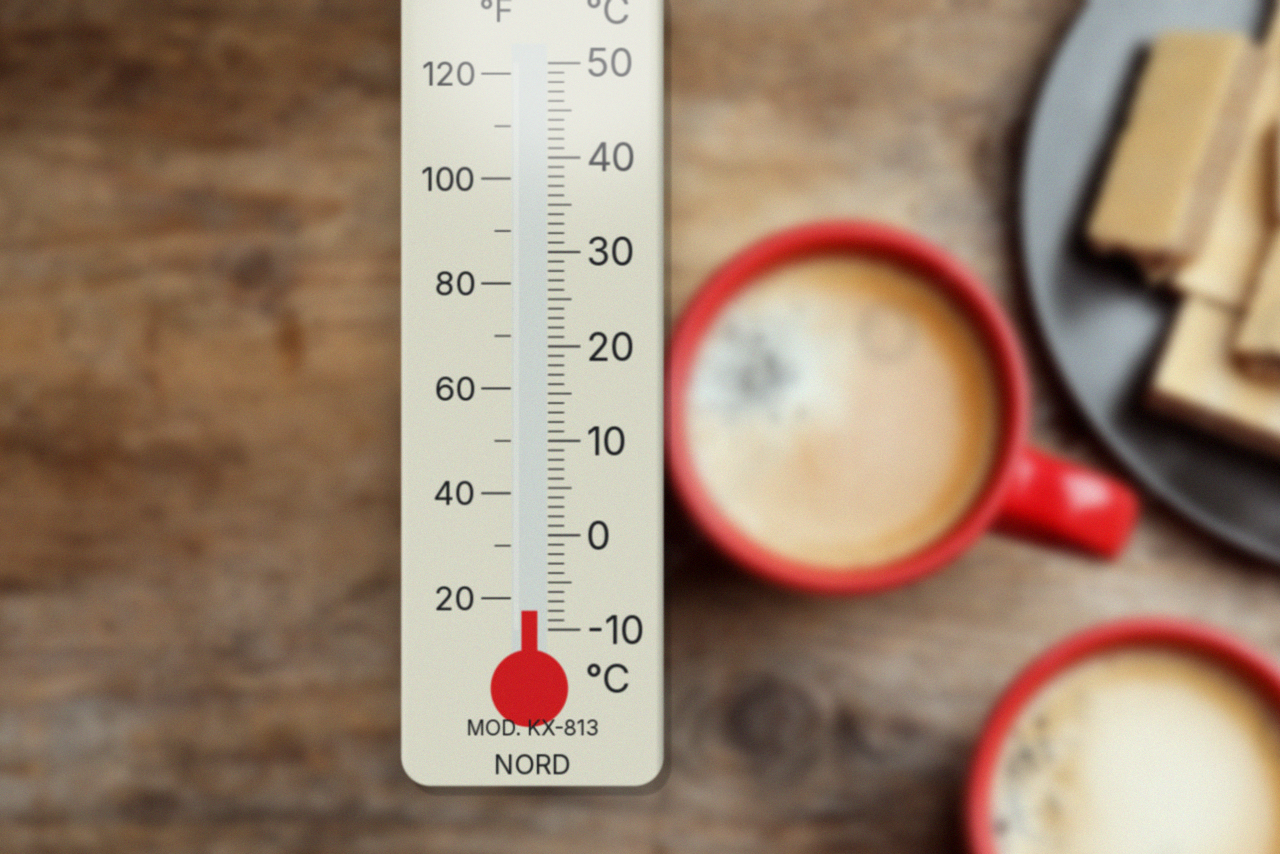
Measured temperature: -8 °C
